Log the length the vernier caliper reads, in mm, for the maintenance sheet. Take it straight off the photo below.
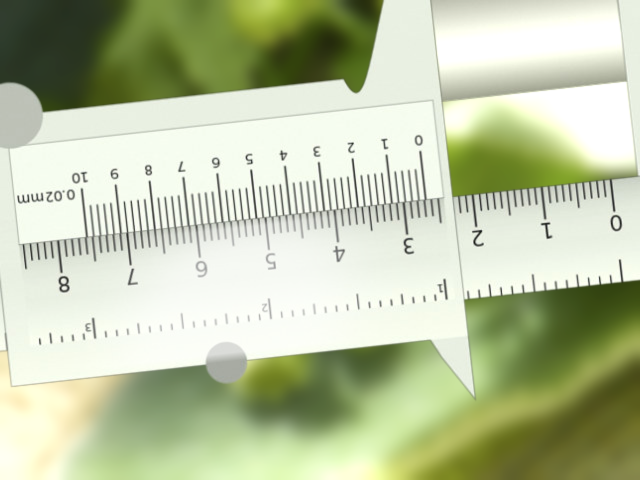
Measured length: 26.8 mm
